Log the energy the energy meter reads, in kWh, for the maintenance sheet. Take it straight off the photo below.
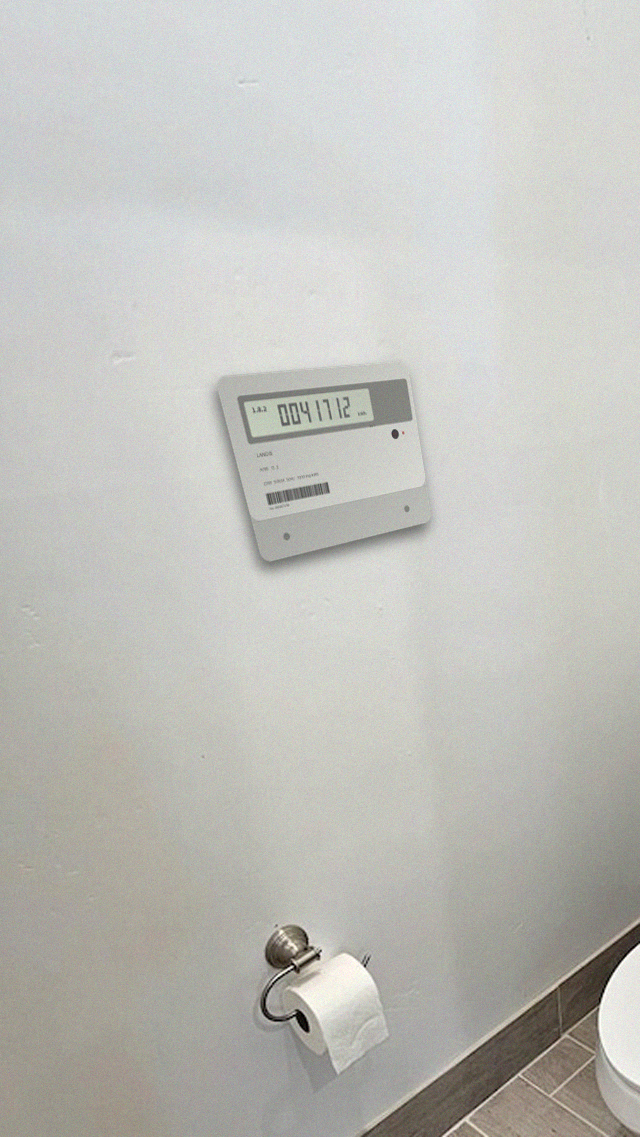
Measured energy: 41712 kWh
